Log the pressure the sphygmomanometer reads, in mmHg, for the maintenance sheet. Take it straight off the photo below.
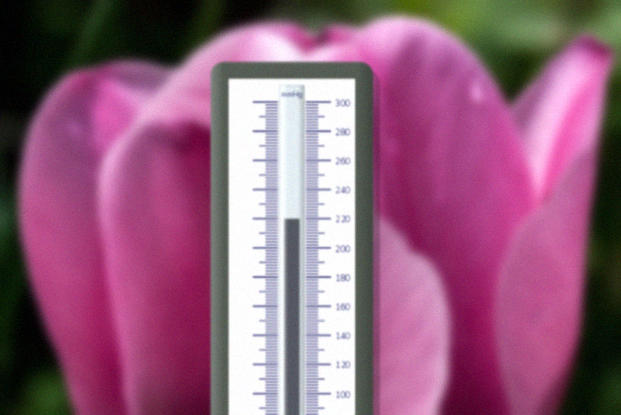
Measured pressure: 220 mmHg
